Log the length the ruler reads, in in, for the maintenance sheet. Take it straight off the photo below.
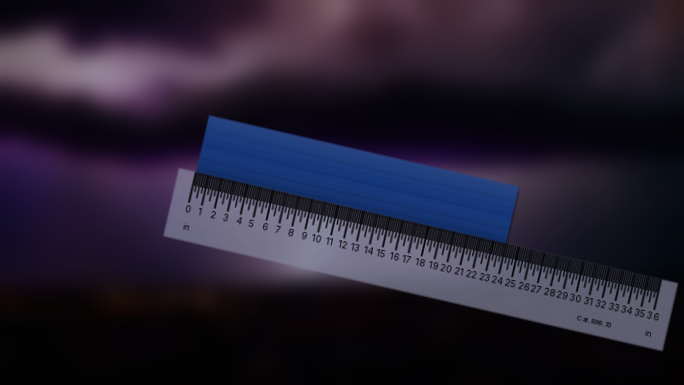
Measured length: 24 in
